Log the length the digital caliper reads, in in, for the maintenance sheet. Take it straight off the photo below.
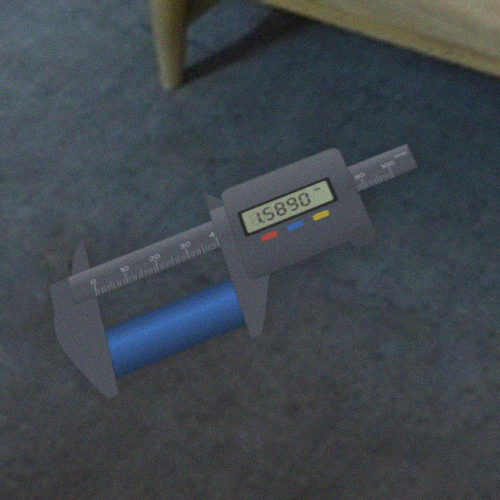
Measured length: 1.5890 in
